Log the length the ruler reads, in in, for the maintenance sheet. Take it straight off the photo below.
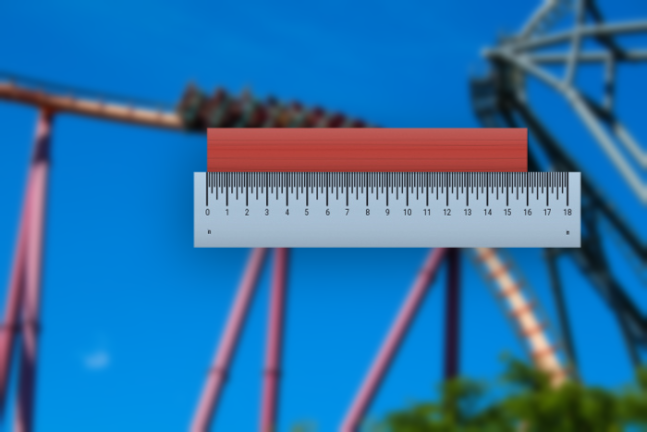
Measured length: 16 in
